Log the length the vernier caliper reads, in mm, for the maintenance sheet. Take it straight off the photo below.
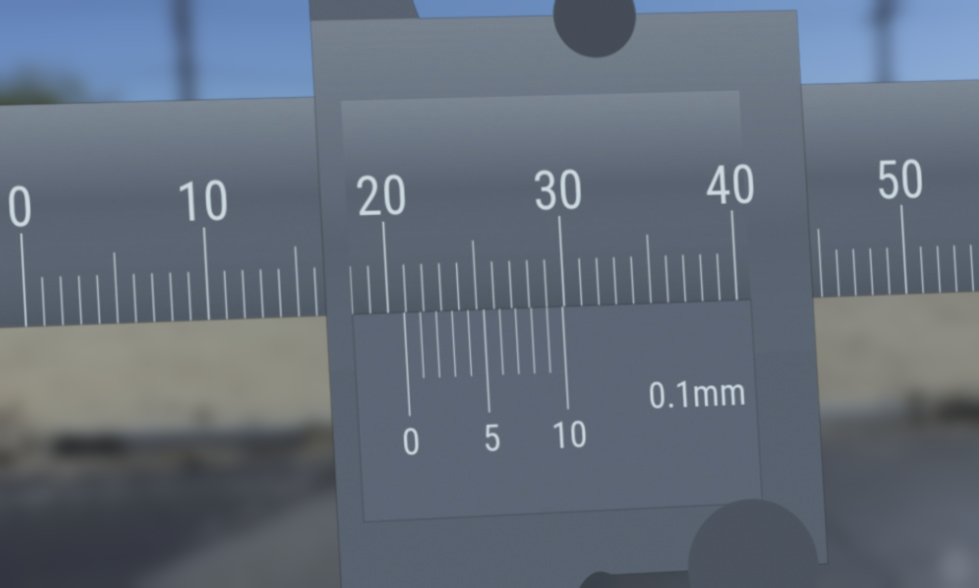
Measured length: 20.9 mm
